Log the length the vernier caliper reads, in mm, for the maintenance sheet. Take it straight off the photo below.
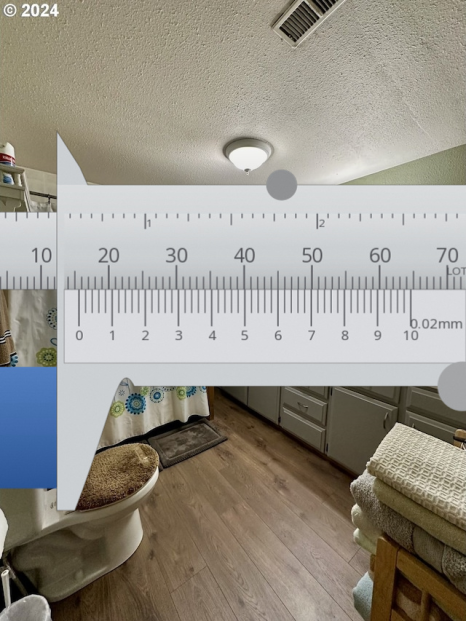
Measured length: 15.6 mm
